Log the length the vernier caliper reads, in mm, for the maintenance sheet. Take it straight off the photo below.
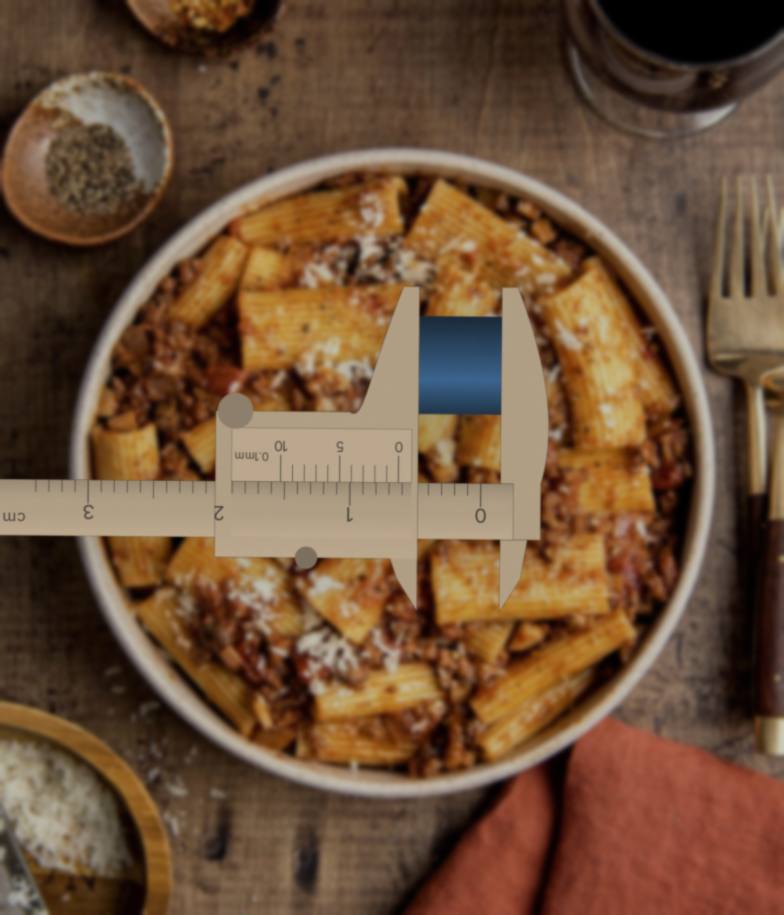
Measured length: 6.3 mm
